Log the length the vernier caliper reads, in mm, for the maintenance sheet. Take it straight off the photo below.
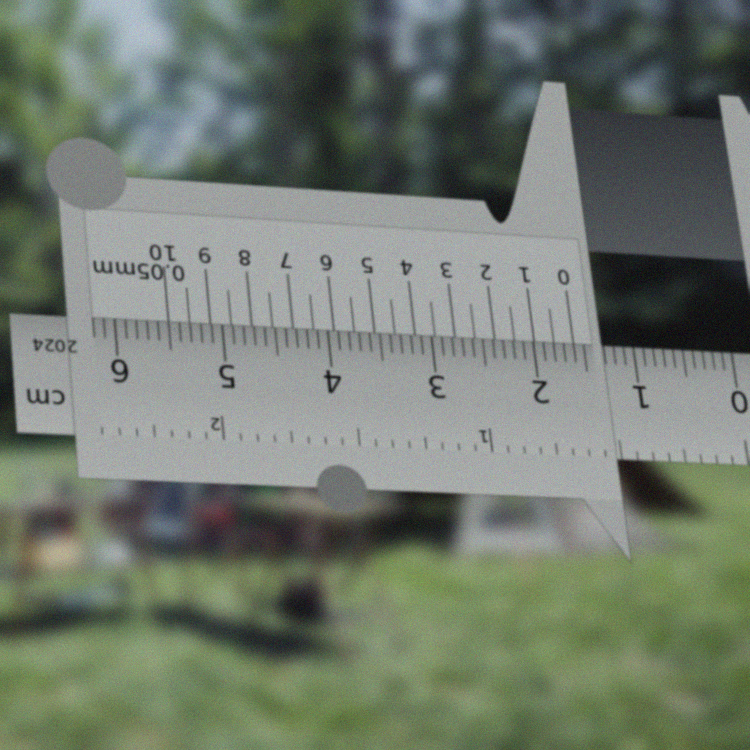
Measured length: 16.0 mm
